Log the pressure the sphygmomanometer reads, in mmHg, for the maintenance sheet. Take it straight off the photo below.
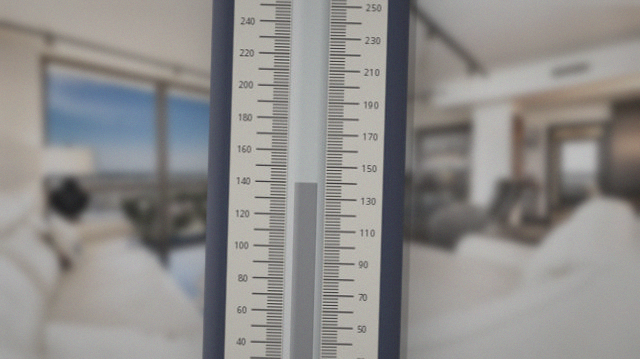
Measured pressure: 140 mmHg
